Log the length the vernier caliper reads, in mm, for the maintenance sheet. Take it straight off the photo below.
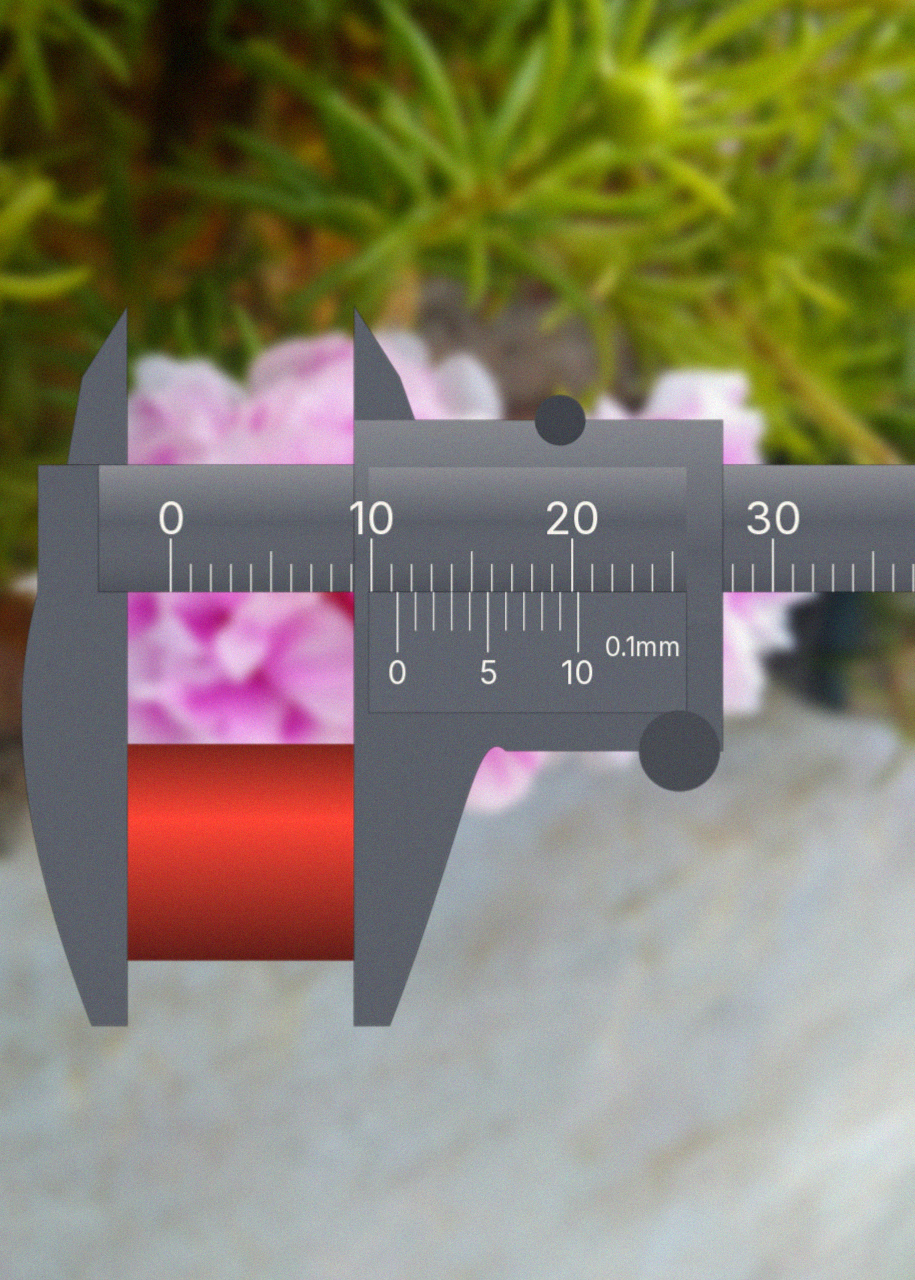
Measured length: 11.3 mm
